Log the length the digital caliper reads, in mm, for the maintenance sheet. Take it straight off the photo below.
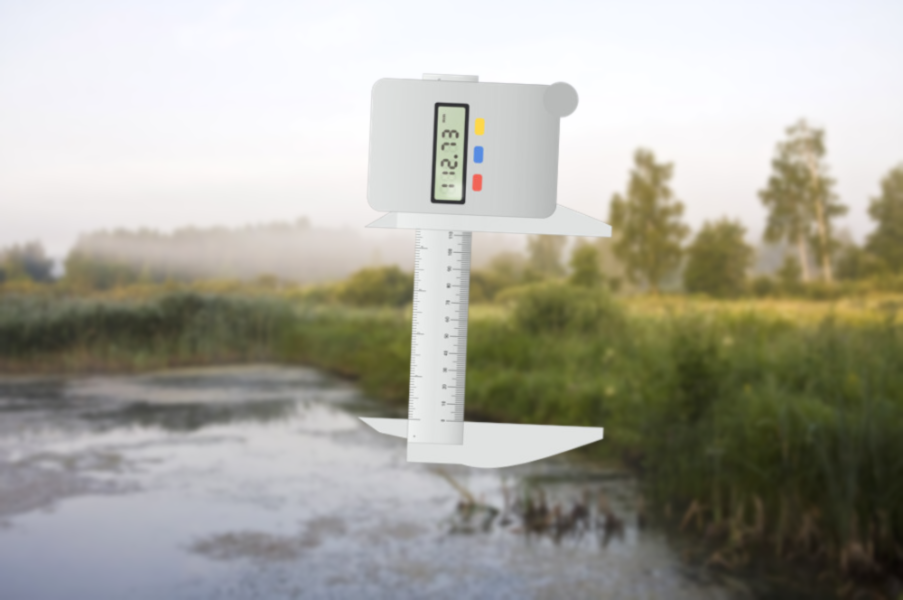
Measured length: 112.73 mm
